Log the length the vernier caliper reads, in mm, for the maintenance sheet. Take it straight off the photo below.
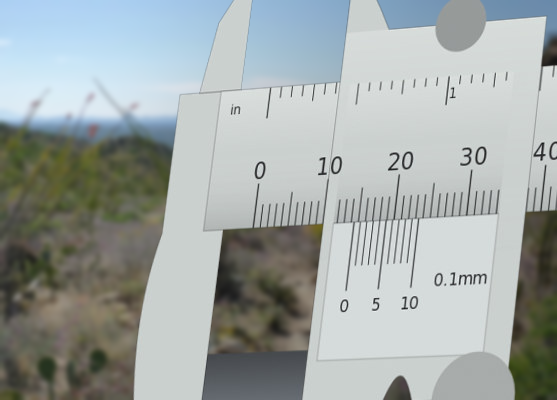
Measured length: 14.4 mm
